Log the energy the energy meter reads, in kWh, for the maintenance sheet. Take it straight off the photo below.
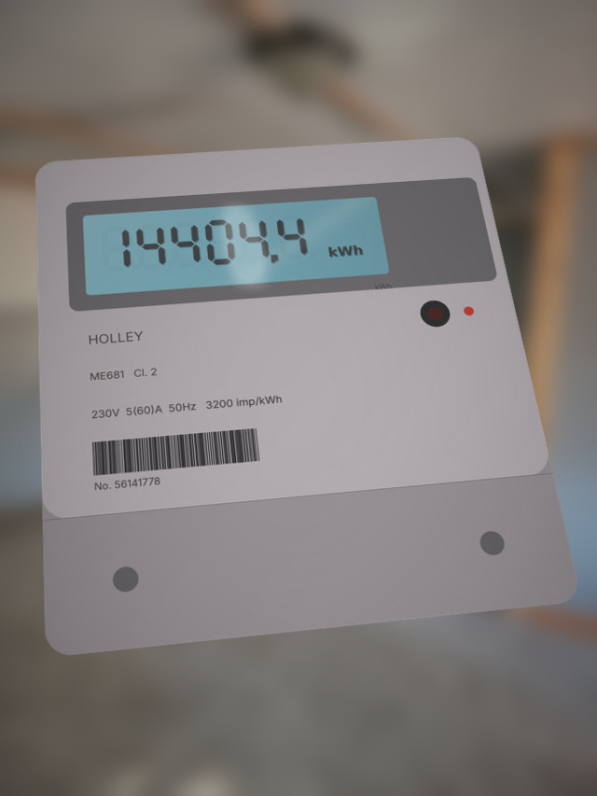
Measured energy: 14404.4 kWh
